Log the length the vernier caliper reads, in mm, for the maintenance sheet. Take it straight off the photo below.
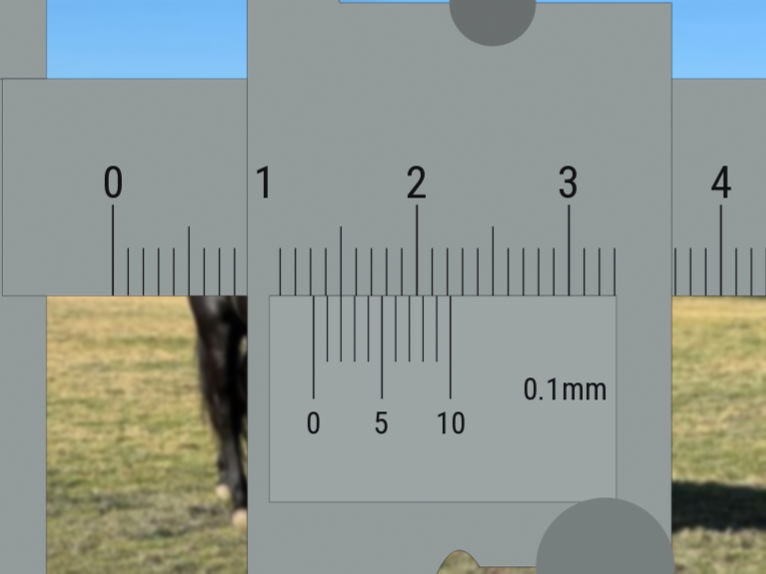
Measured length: 13.2 mm
